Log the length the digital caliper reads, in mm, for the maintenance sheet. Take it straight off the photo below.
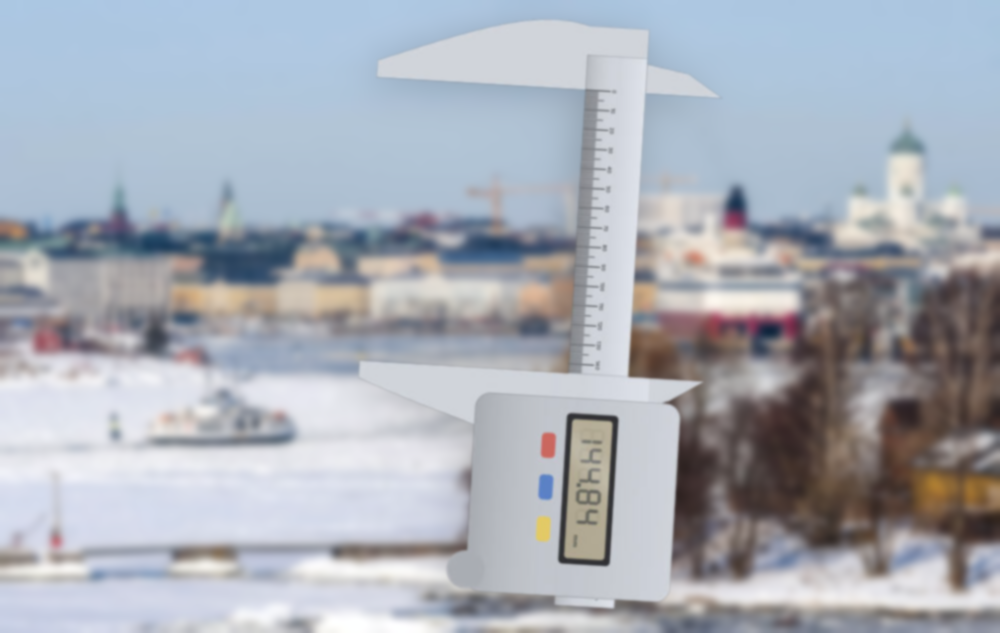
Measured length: 144.84 mm
